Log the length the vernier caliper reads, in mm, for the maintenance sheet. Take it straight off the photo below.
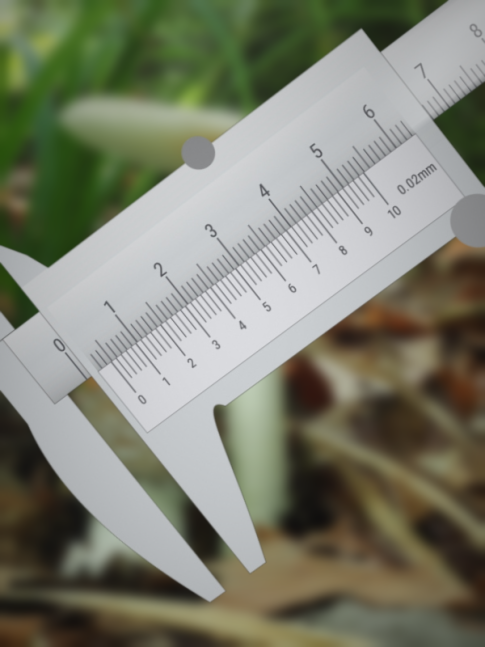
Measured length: 4.8 mm
